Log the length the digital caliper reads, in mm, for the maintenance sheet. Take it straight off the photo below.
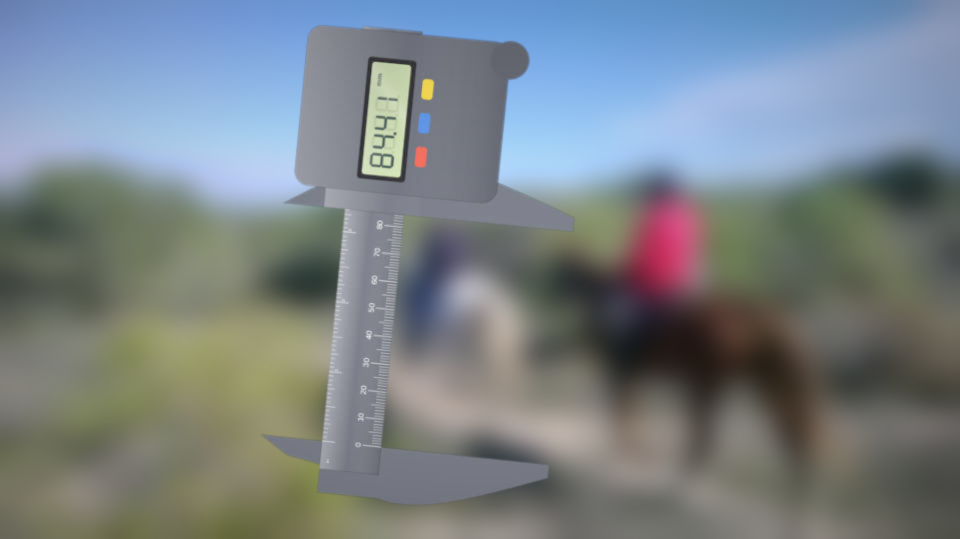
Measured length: 84.41 mm
